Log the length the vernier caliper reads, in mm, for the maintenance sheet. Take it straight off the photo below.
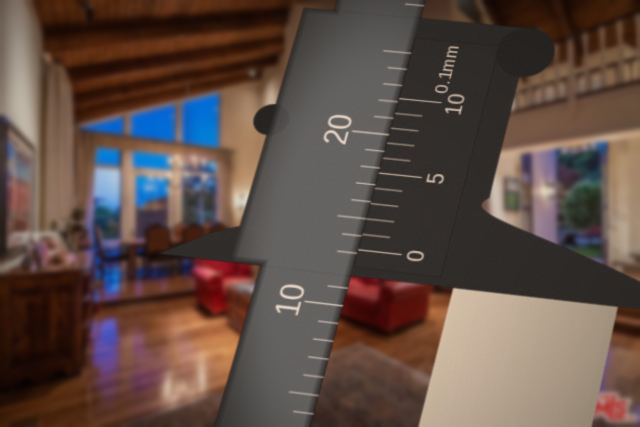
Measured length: 13.2 mm
